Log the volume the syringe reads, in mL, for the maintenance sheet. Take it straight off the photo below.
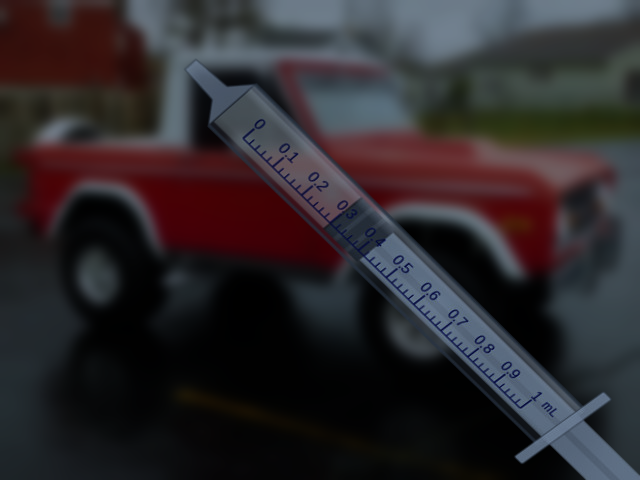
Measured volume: 0.3 mL
